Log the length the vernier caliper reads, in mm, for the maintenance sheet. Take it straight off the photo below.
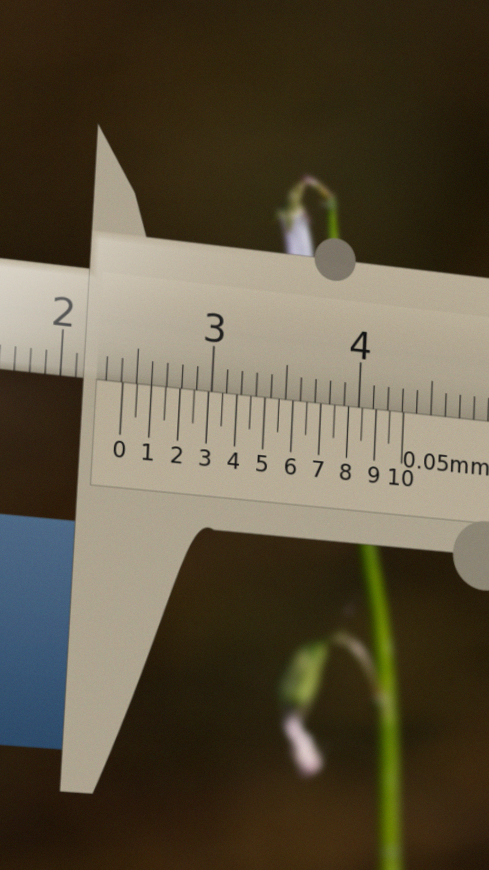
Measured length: 24.1 mm
